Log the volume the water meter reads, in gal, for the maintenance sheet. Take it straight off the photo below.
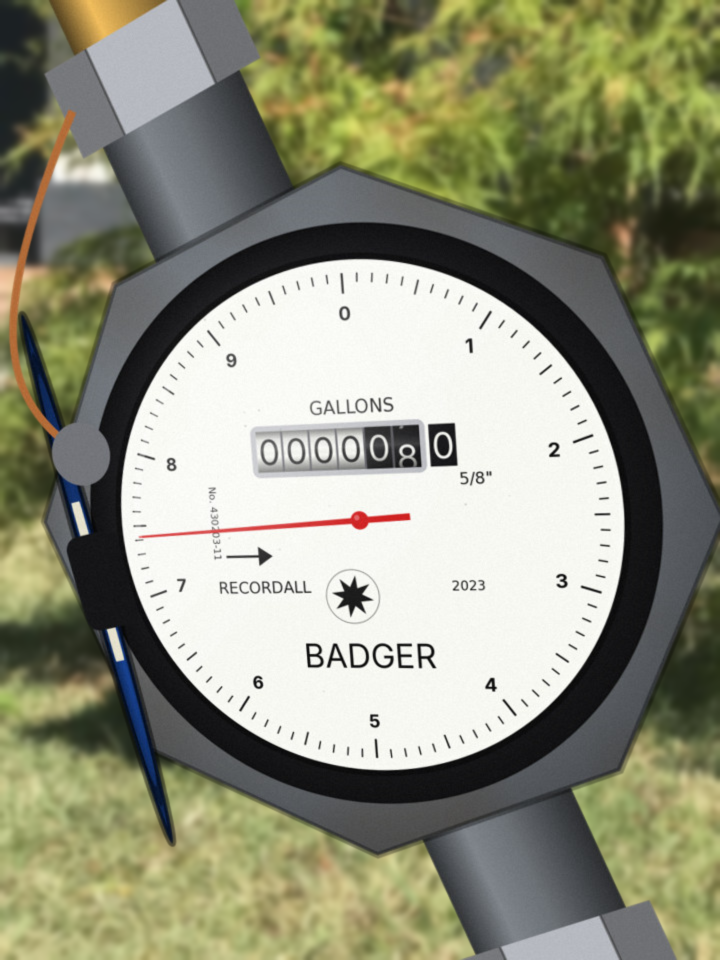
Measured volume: 77.4 gal
